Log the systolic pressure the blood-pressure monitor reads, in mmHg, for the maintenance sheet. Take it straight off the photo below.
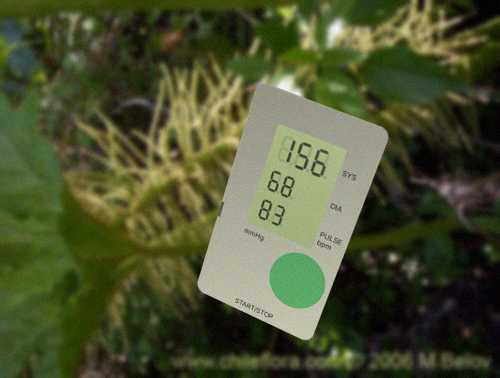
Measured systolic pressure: 156 mmHg
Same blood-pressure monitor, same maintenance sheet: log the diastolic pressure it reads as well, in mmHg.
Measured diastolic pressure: 68 mmHg
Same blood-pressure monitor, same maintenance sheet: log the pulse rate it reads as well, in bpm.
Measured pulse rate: 83 bpm
